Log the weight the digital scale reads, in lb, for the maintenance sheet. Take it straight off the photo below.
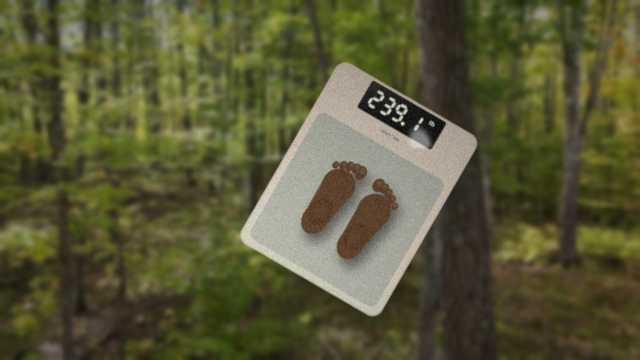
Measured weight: 239.1 lb
